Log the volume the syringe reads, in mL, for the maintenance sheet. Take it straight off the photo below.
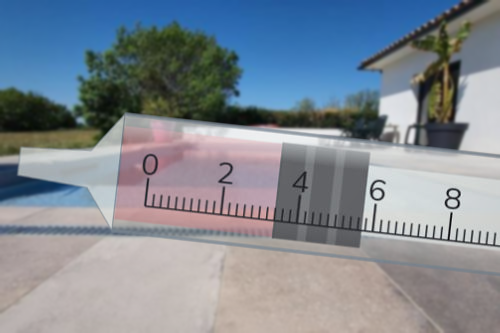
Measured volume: 3.4 mL
